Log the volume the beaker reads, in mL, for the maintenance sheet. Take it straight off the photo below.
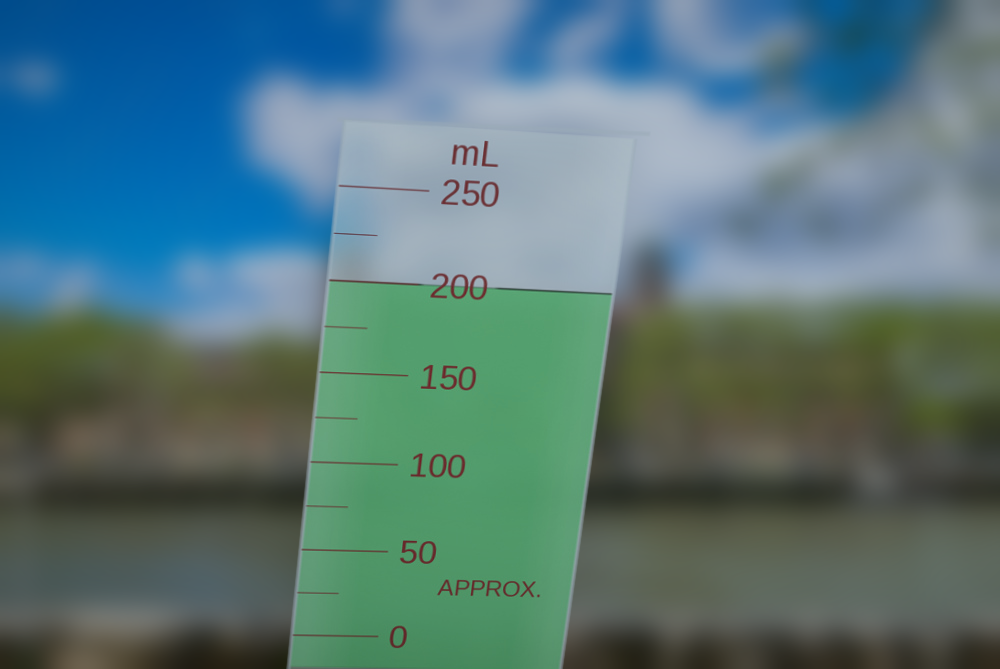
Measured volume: 200 mL
